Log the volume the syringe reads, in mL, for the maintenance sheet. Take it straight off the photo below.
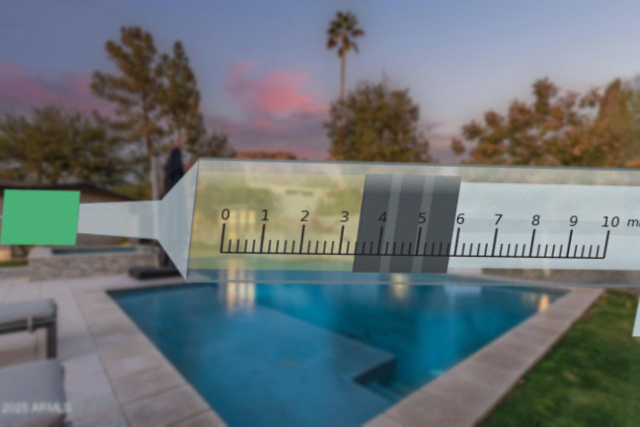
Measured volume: 3.4 mL
